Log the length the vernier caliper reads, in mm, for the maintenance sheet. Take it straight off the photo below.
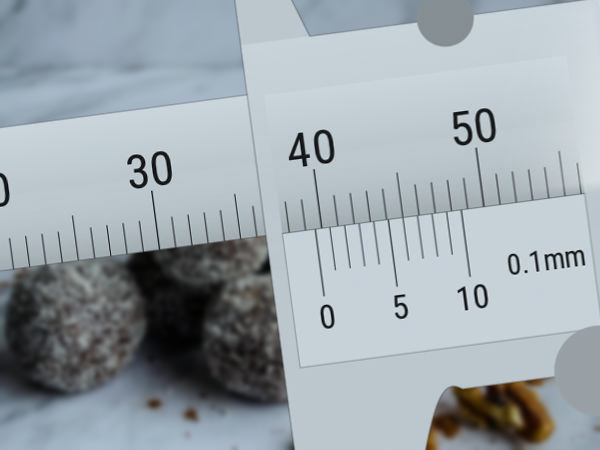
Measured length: 39.6 mm
